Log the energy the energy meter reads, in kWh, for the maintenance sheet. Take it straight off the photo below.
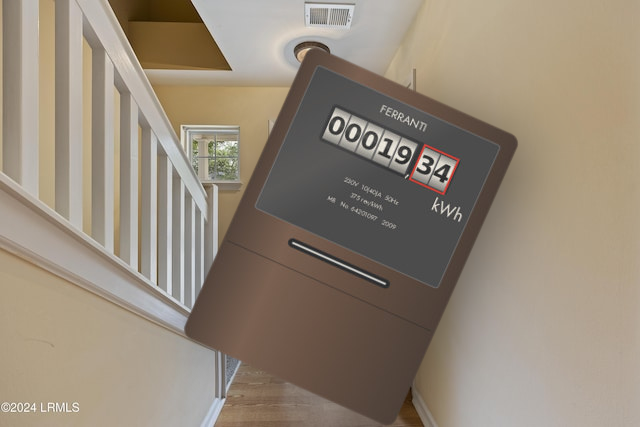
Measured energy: 19.34 kWh
